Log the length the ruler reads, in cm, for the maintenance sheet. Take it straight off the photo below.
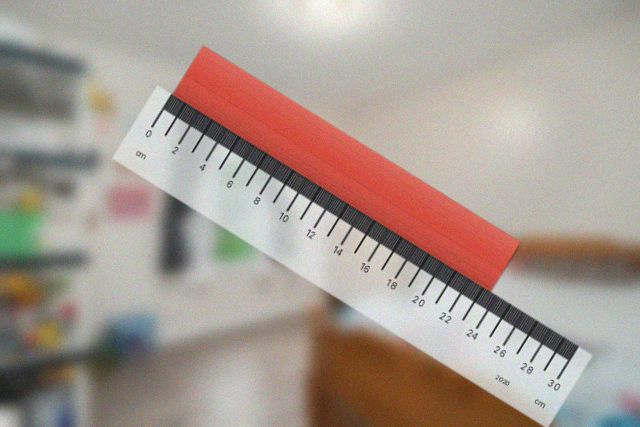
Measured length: 23.5 cm
